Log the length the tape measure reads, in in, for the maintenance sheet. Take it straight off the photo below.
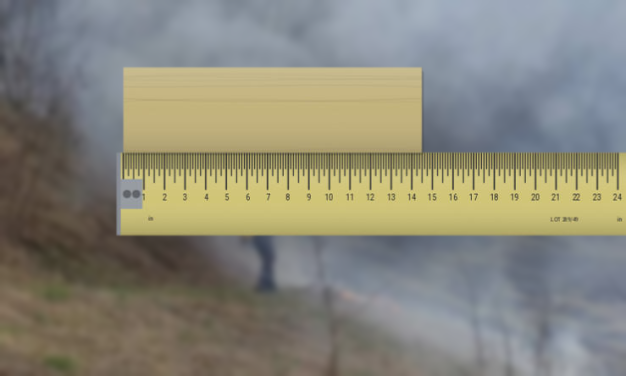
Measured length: 14.5 in
